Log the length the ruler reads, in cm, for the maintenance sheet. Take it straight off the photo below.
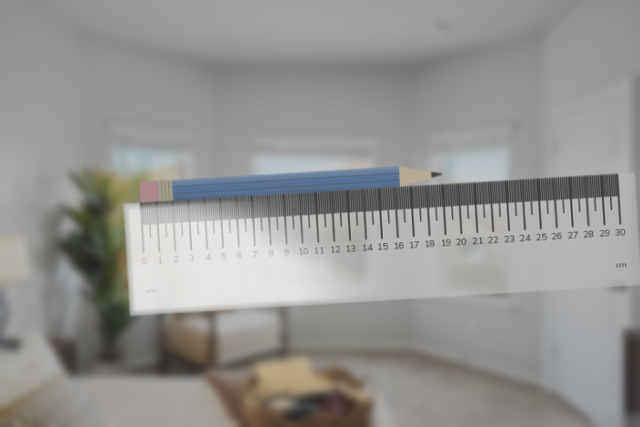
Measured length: 19 cm
